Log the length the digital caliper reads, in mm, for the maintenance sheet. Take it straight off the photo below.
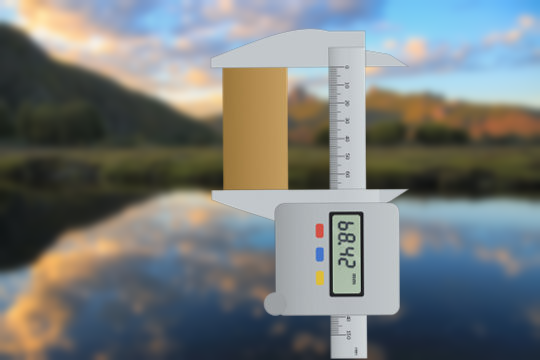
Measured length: 68.42 mm
